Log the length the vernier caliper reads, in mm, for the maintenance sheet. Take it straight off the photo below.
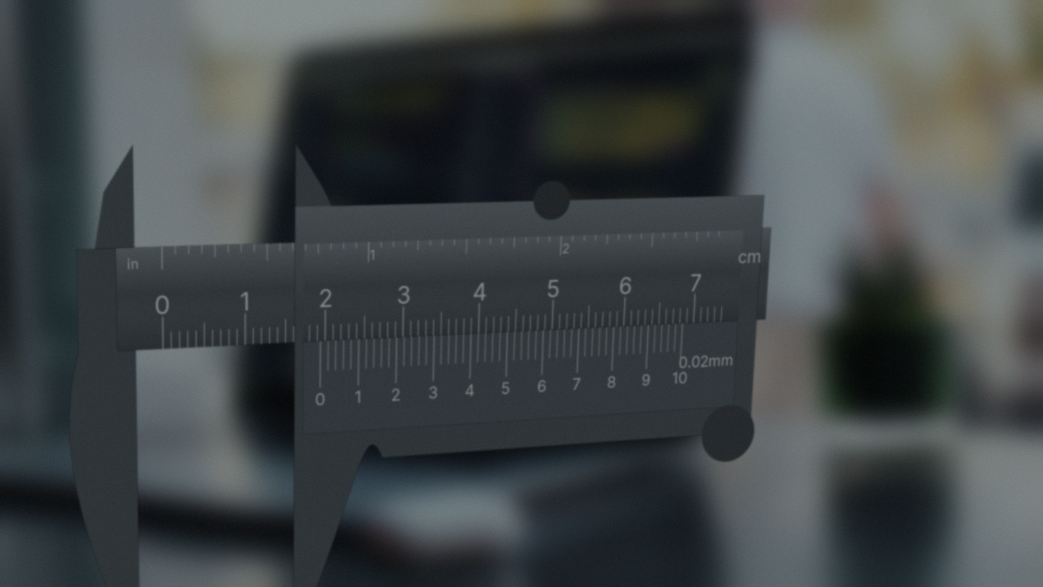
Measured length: 19.4 mm
